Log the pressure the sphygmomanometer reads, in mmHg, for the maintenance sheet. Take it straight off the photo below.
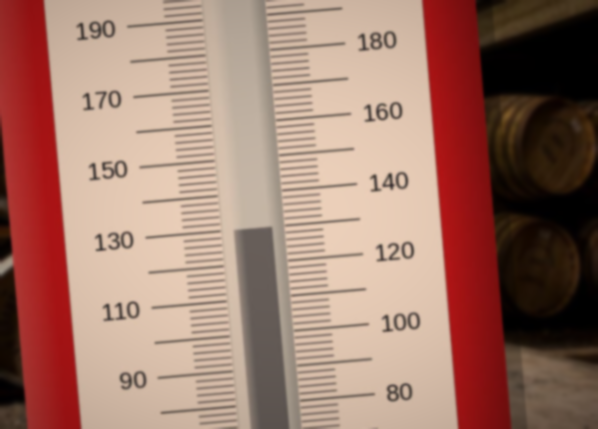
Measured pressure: 130 mmHg
